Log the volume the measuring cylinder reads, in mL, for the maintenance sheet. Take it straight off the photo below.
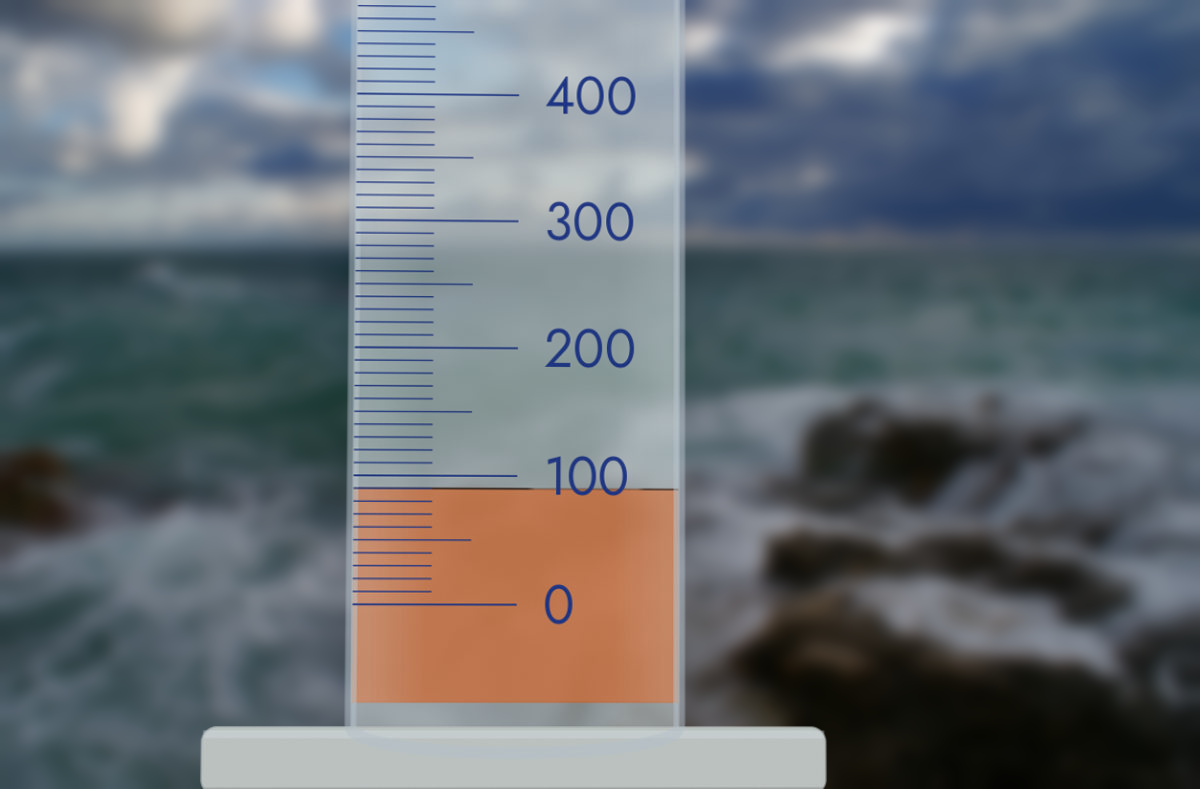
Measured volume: 90 mL
